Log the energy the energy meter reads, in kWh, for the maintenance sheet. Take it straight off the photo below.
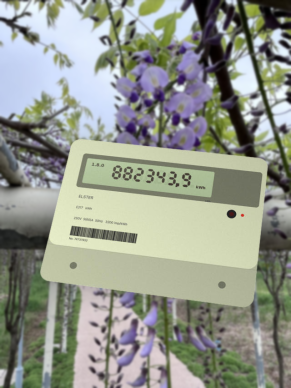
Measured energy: 882343.9 kWh
